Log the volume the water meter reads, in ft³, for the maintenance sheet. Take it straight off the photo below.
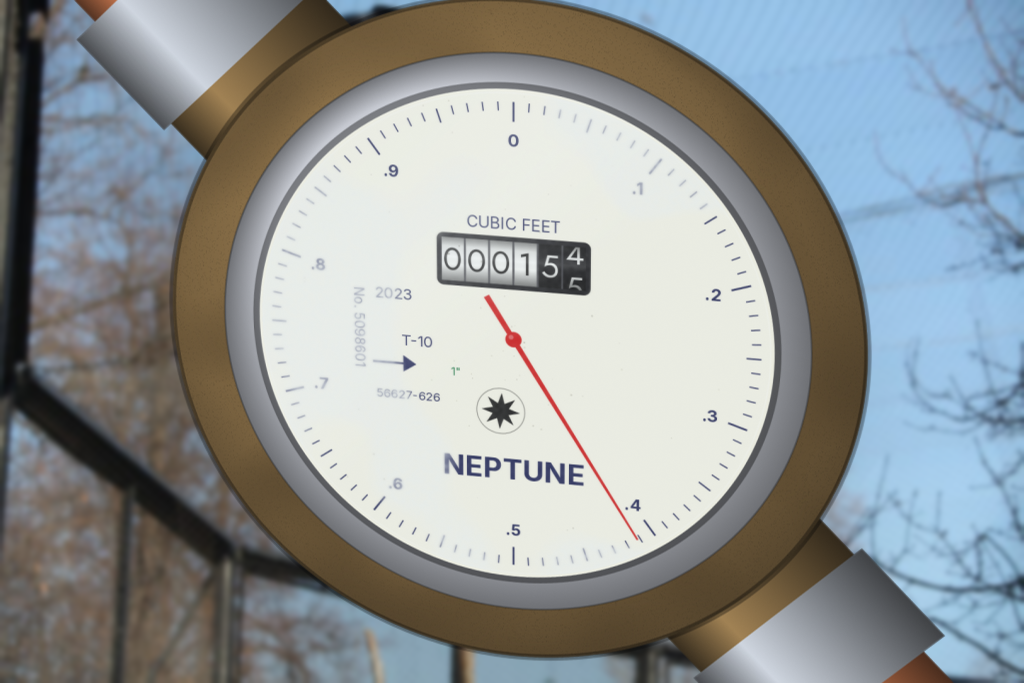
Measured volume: 154.41 ft³
